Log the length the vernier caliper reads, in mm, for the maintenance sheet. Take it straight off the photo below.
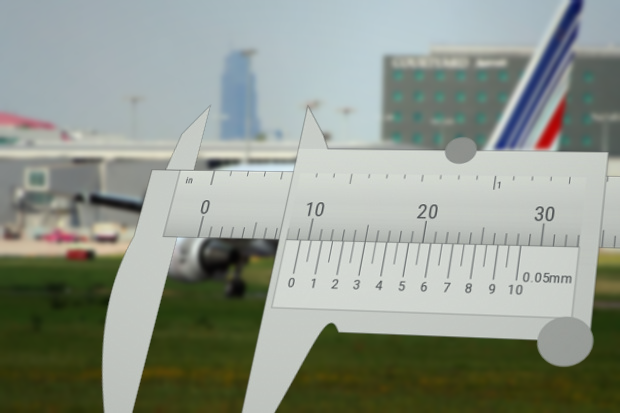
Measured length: 9.3 mm
